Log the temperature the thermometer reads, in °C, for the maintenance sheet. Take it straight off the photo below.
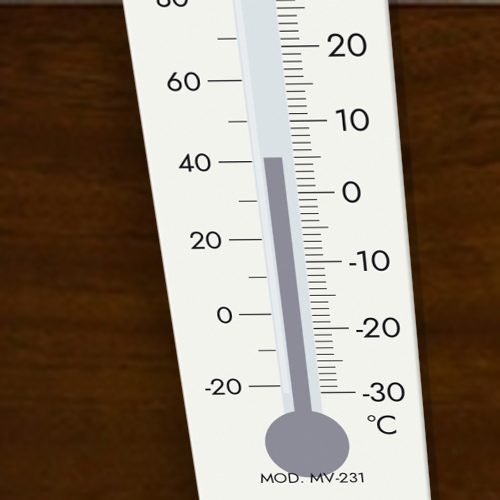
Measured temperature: 5 °C
